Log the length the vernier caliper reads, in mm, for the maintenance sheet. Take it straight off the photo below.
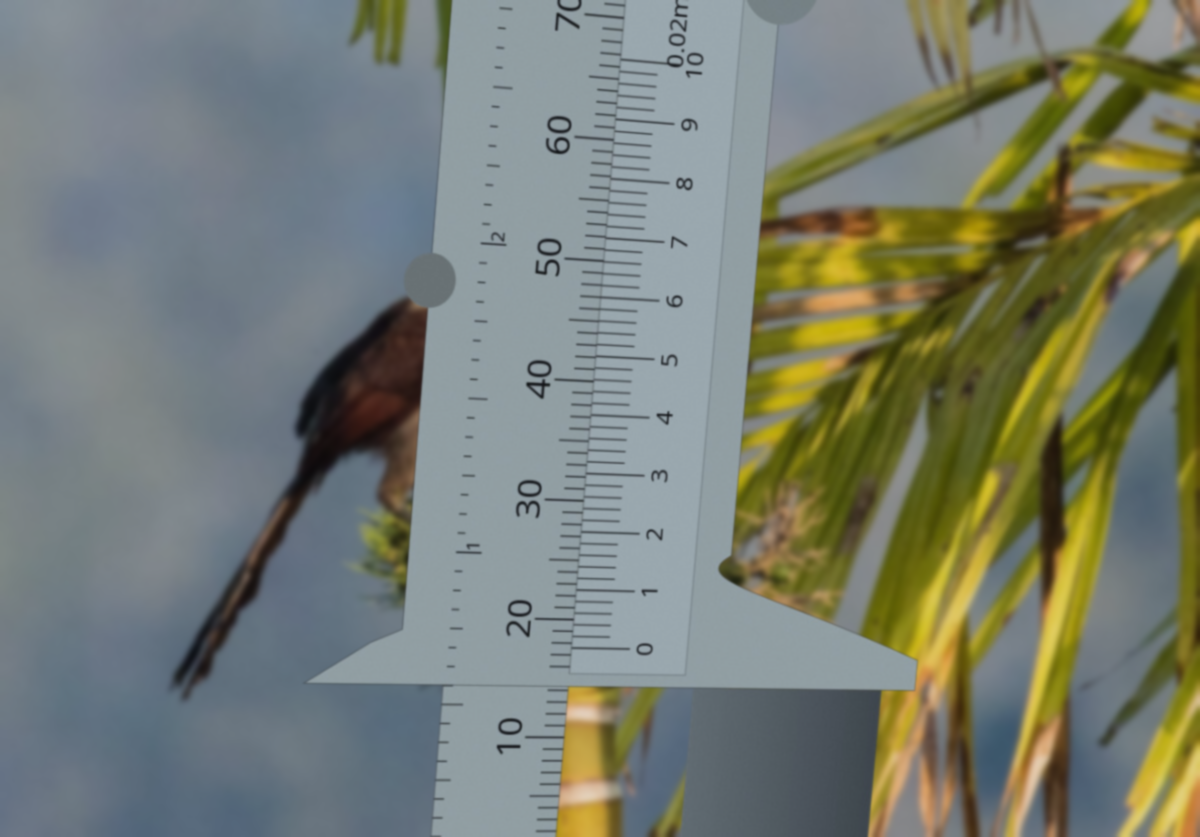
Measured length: 17.6 mm
